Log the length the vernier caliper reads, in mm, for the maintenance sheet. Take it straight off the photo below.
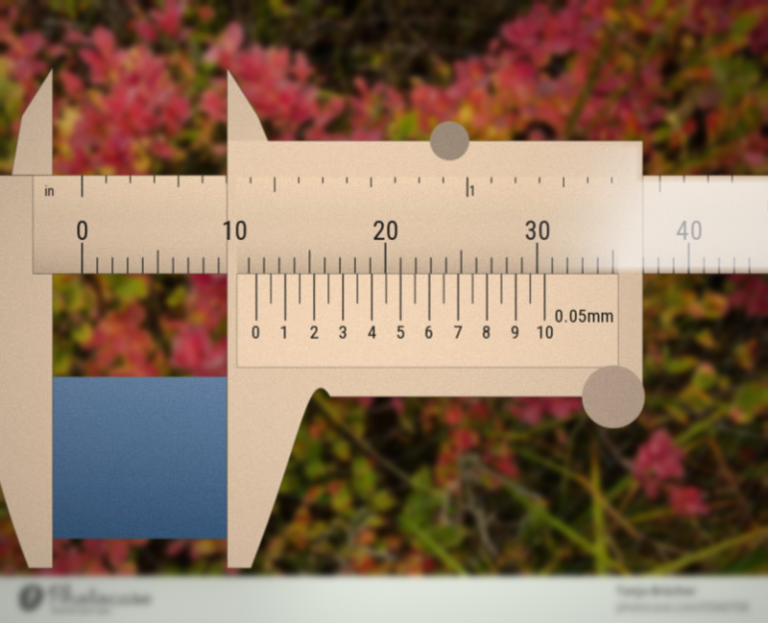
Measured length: 11.5 mm
